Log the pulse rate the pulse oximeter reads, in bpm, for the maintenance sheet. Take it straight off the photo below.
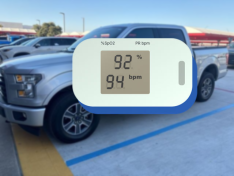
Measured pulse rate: 94 bpm
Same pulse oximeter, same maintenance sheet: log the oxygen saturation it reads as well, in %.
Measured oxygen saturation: 92 %
